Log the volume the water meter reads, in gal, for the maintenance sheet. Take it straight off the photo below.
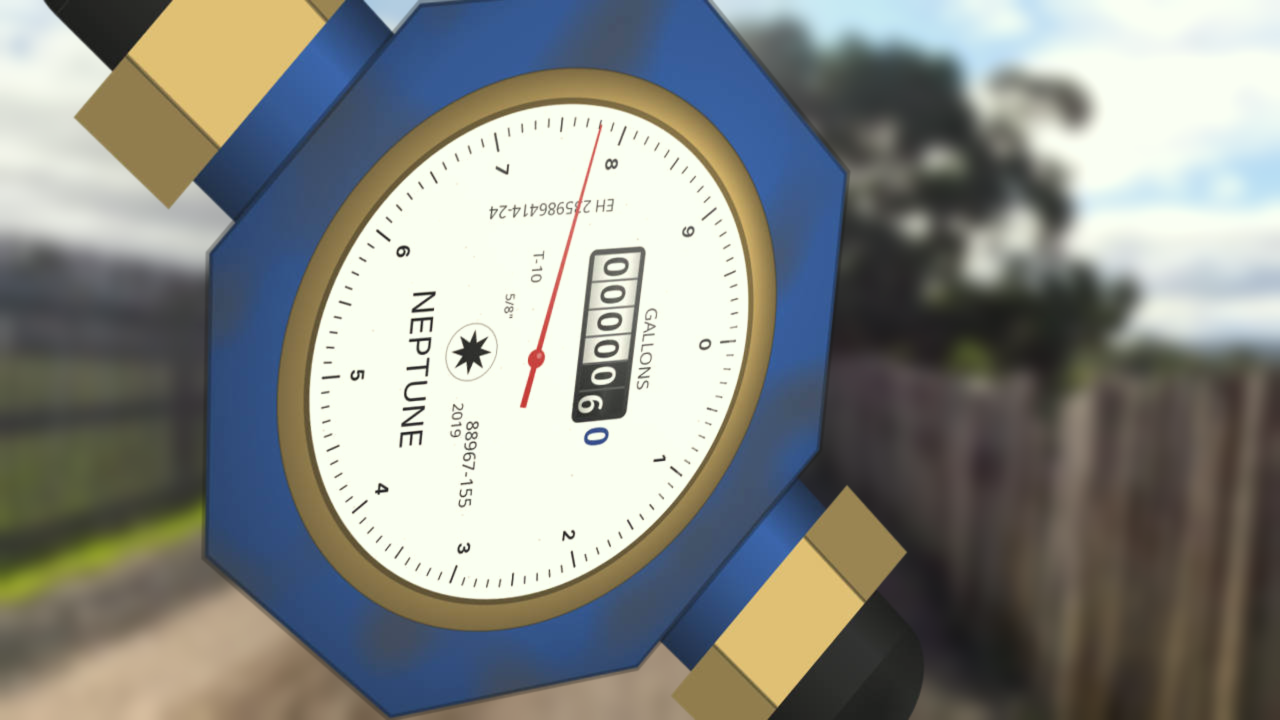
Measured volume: 57.8 gal
